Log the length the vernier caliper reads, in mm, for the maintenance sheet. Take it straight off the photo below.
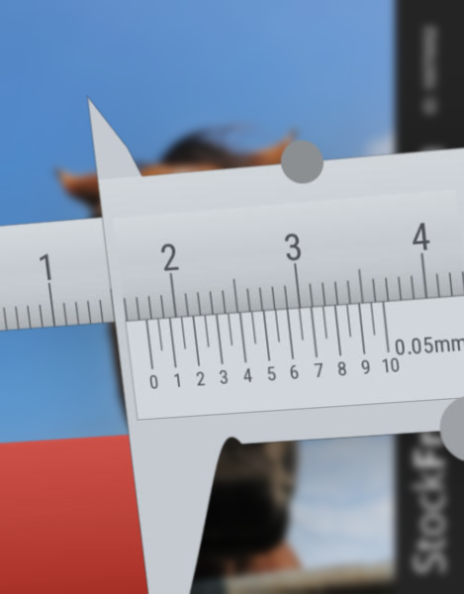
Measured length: 17.6 mm
